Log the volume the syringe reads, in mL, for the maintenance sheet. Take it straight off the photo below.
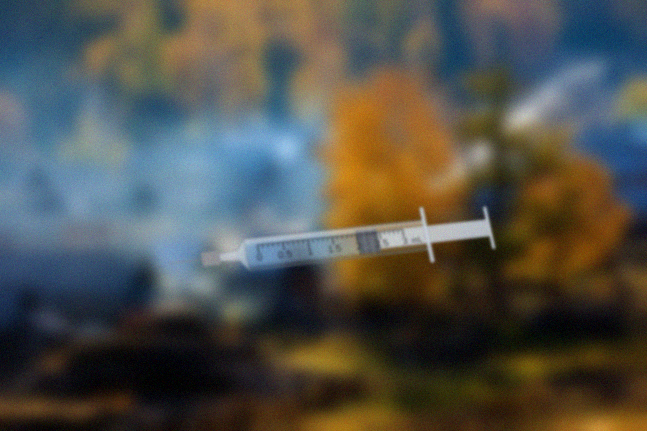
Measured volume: 2 mL
